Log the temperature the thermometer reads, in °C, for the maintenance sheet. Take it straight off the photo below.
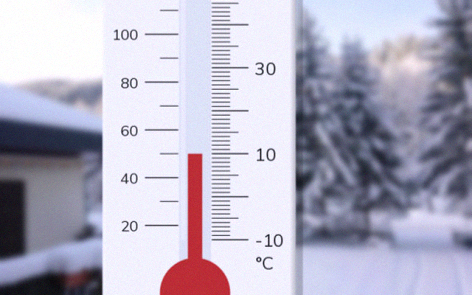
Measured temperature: 10 °C
